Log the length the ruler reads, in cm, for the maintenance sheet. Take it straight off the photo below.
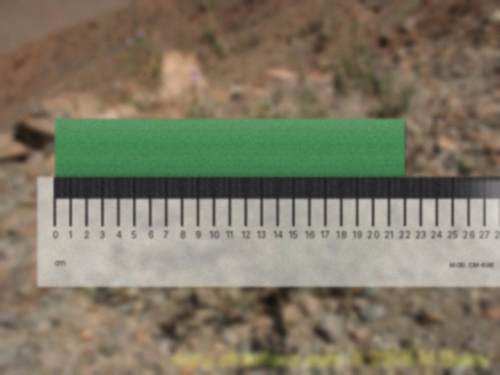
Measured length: 22 cm
